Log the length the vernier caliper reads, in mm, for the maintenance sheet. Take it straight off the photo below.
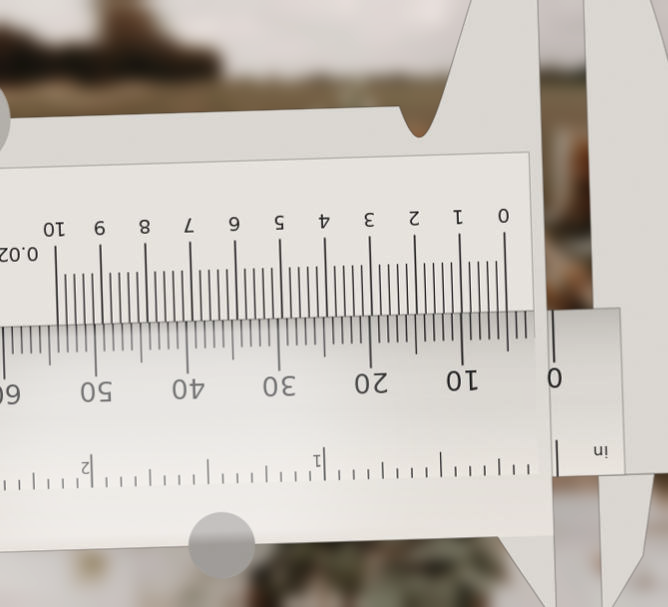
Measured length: 5.0 mm
